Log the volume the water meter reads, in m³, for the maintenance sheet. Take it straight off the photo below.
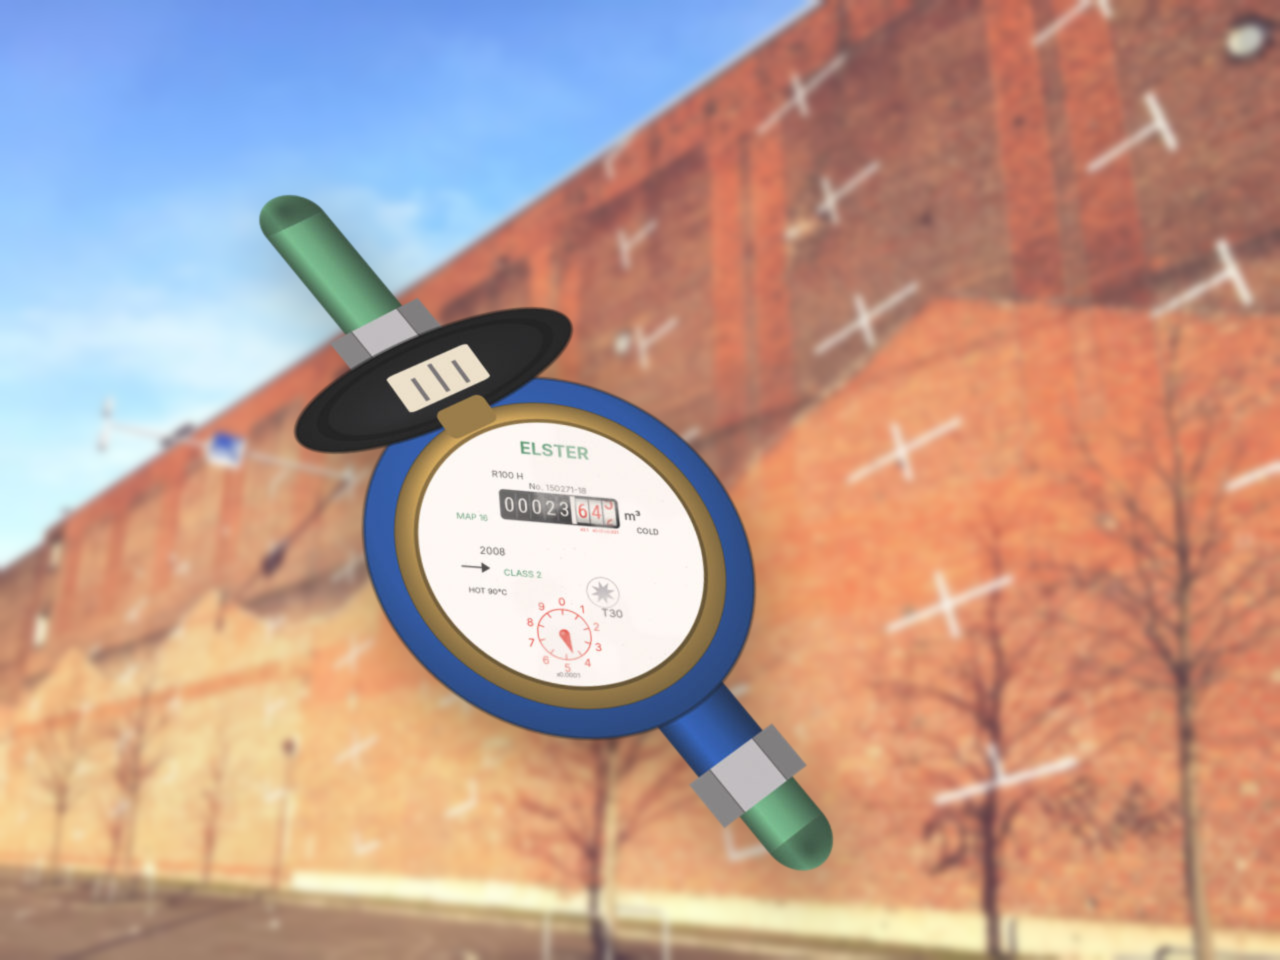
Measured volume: 23.6454 m³
